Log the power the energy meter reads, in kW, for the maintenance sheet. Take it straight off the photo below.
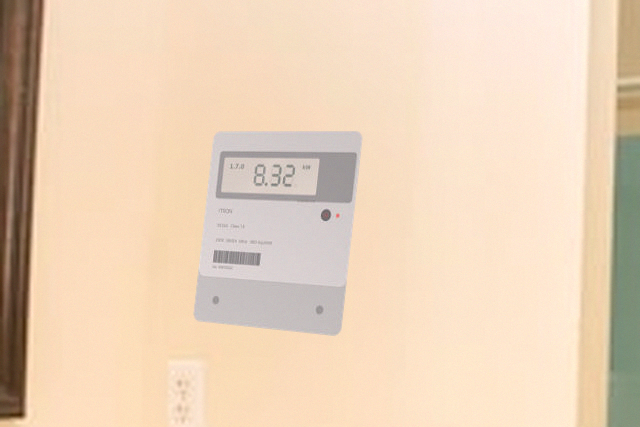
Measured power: 8.32 kW
